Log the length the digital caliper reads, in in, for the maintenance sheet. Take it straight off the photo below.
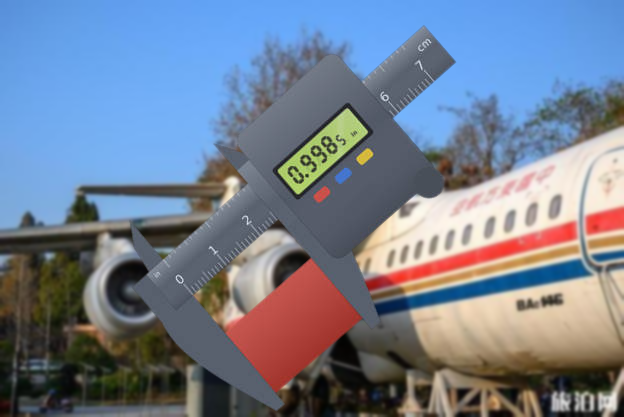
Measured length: 0.9985 in
